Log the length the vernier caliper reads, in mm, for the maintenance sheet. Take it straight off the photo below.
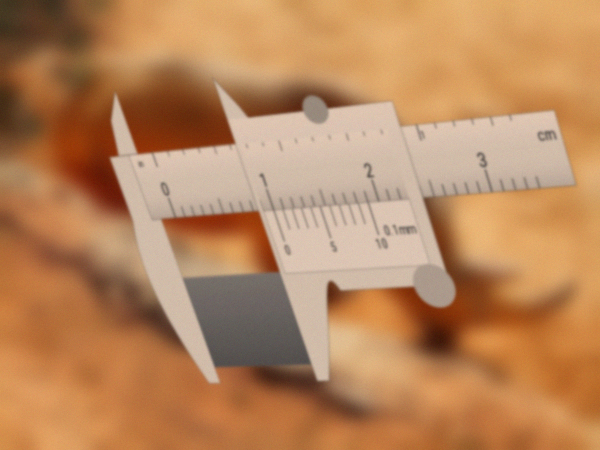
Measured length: 10.0 mm
